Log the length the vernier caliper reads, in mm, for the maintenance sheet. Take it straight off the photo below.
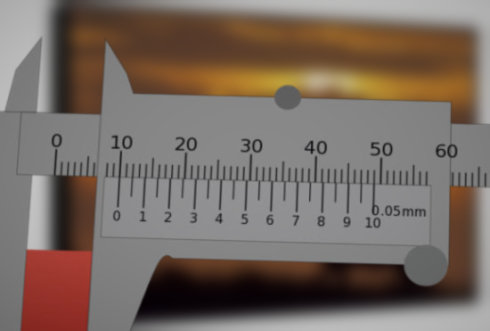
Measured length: 10.0 mm
